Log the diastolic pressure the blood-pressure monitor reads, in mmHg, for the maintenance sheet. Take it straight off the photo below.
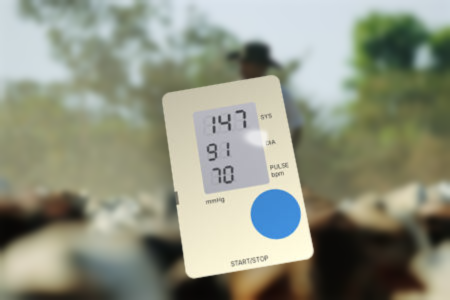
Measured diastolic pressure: 91 mmHg
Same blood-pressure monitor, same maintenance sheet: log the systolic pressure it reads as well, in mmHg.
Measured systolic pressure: 147 mmHg
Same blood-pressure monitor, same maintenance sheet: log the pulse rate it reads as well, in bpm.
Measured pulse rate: 70 bpm
